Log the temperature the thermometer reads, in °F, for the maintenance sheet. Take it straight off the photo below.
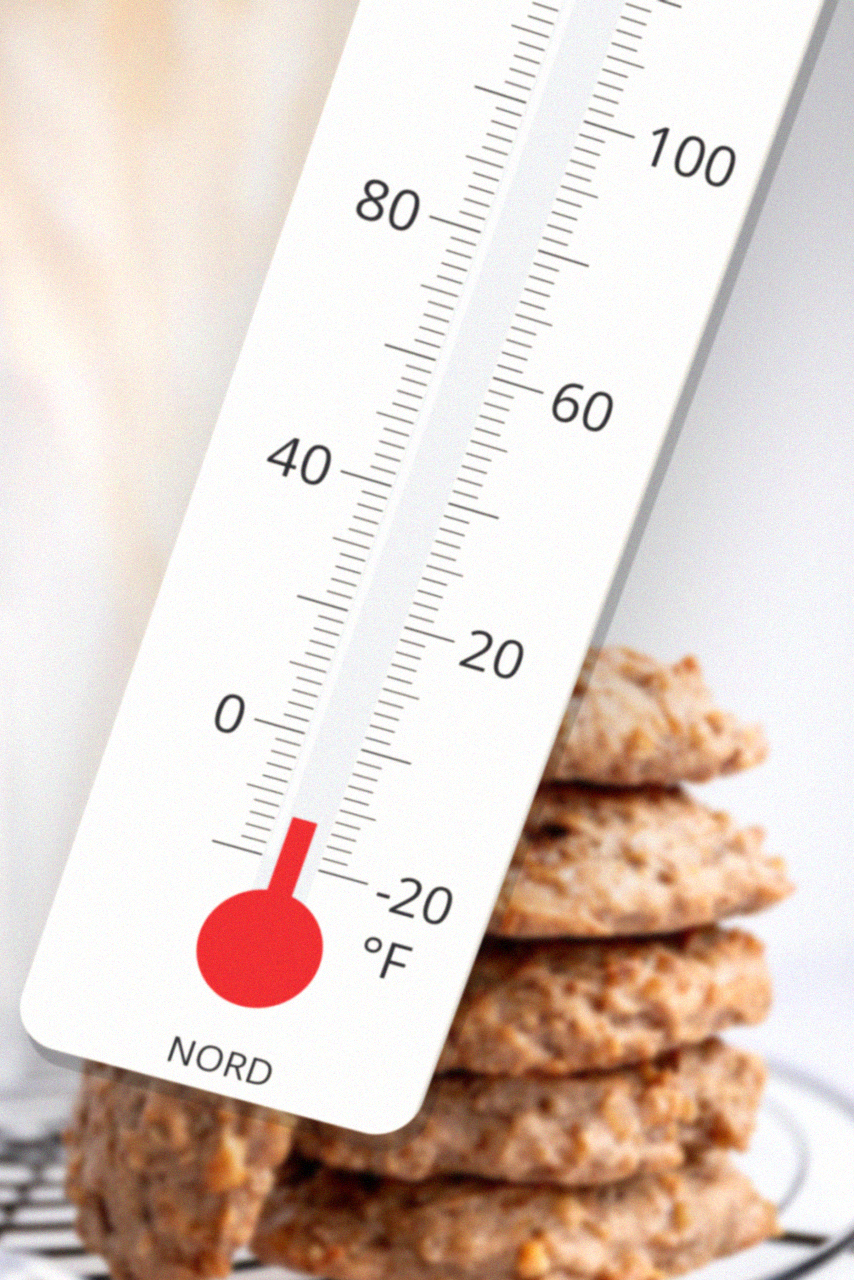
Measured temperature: -13 °F
